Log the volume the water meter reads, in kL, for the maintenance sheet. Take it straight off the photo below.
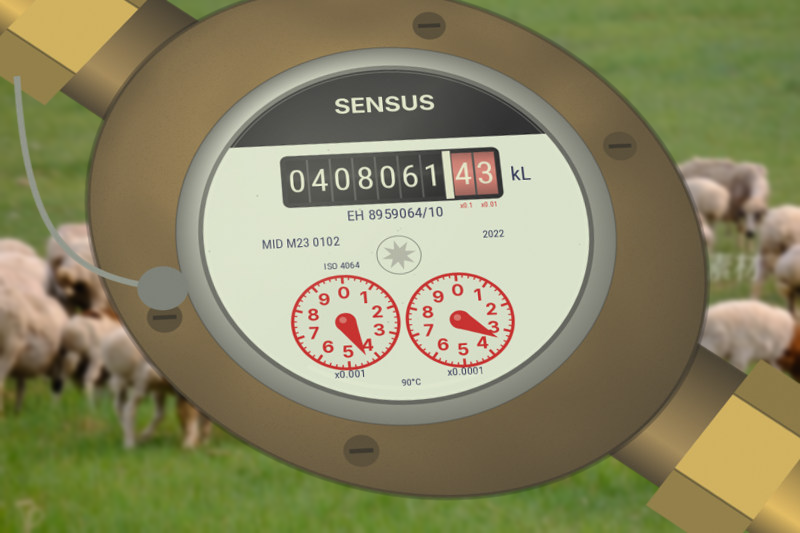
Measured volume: 408061.4343 kL
